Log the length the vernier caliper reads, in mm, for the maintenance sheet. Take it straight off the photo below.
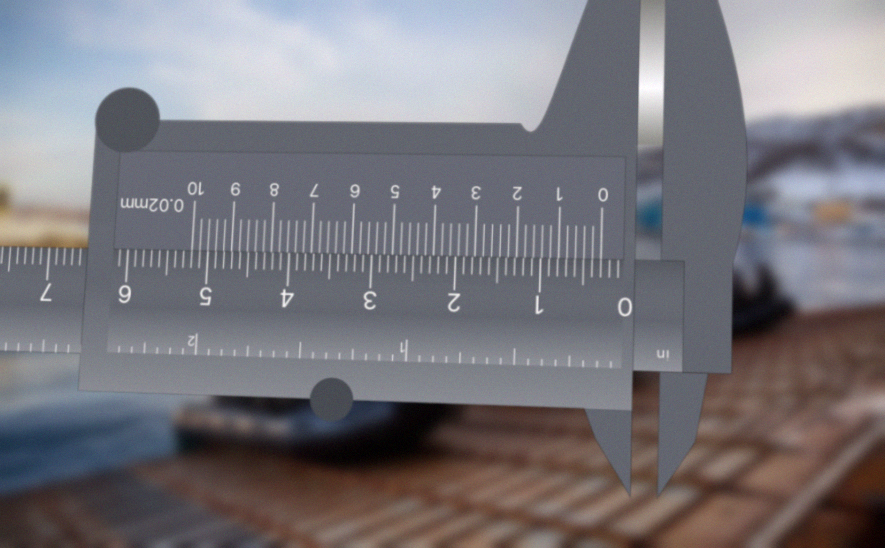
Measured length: 3.0 mm
